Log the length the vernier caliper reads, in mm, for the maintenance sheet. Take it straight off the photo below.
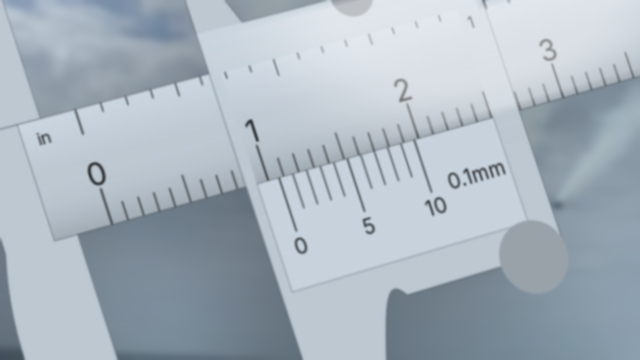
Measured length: 10.7 mm
